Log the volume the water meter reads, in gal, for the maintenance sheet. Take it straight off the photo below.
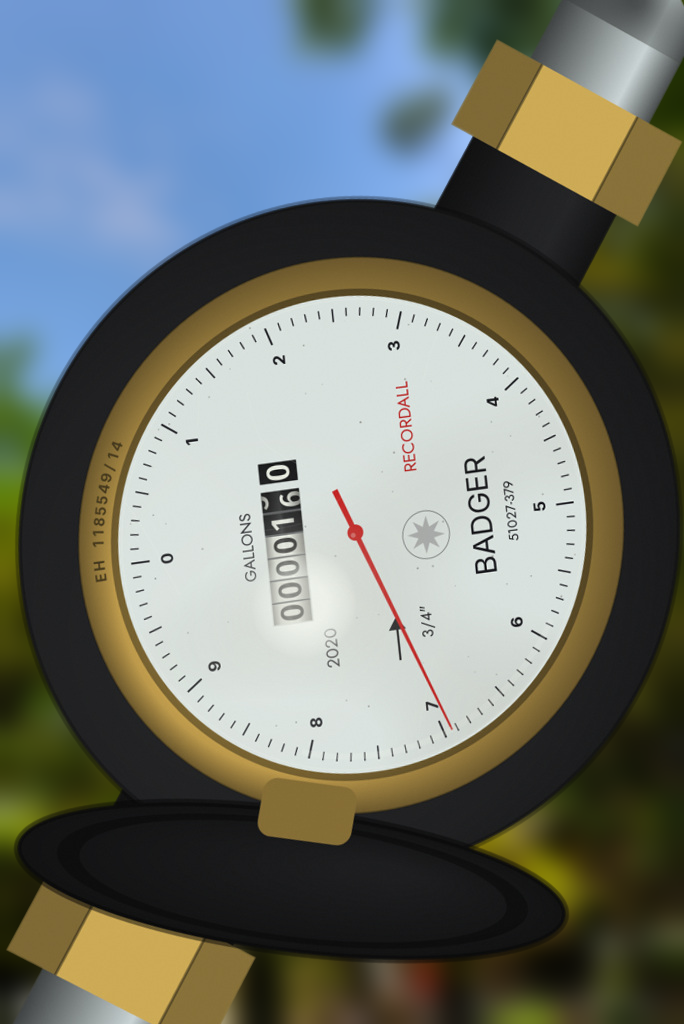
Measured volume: 156.9 gal
